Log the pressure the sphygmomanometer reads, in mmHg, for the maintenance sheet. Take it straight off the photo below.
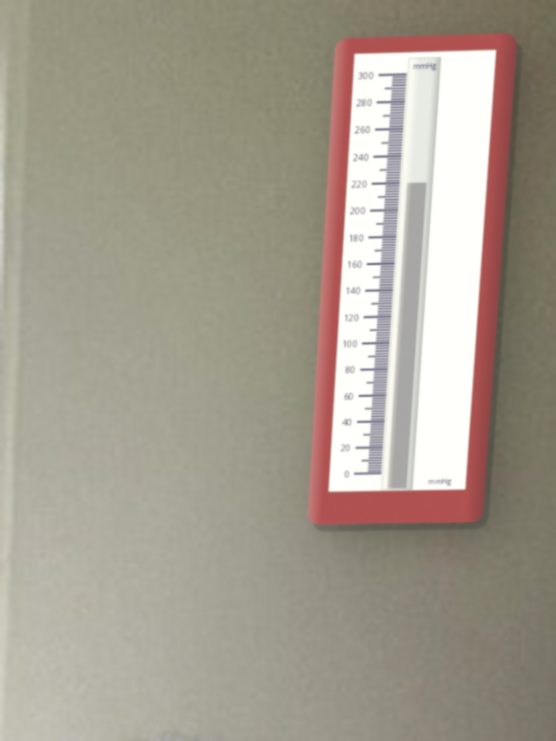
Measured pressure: 220 mmHg
